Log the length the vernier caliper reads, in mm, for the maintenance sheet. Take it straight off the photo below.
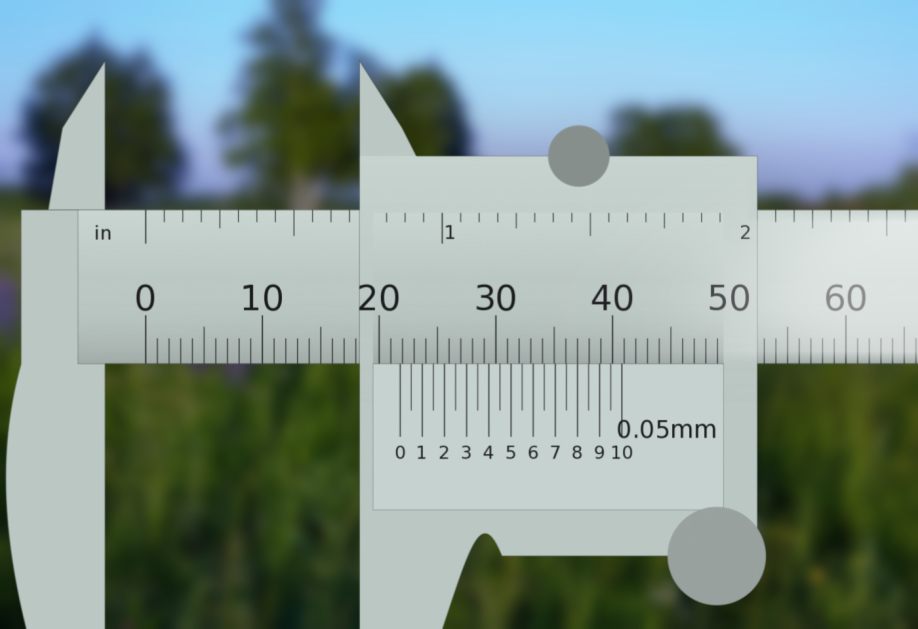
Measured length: 21.8 mm
